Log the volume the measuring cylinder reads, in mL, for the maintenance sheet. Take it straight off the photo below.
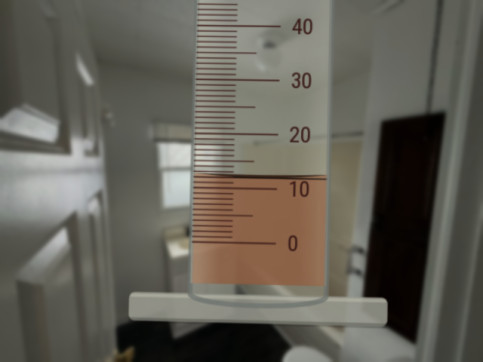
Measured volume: 12 mL
